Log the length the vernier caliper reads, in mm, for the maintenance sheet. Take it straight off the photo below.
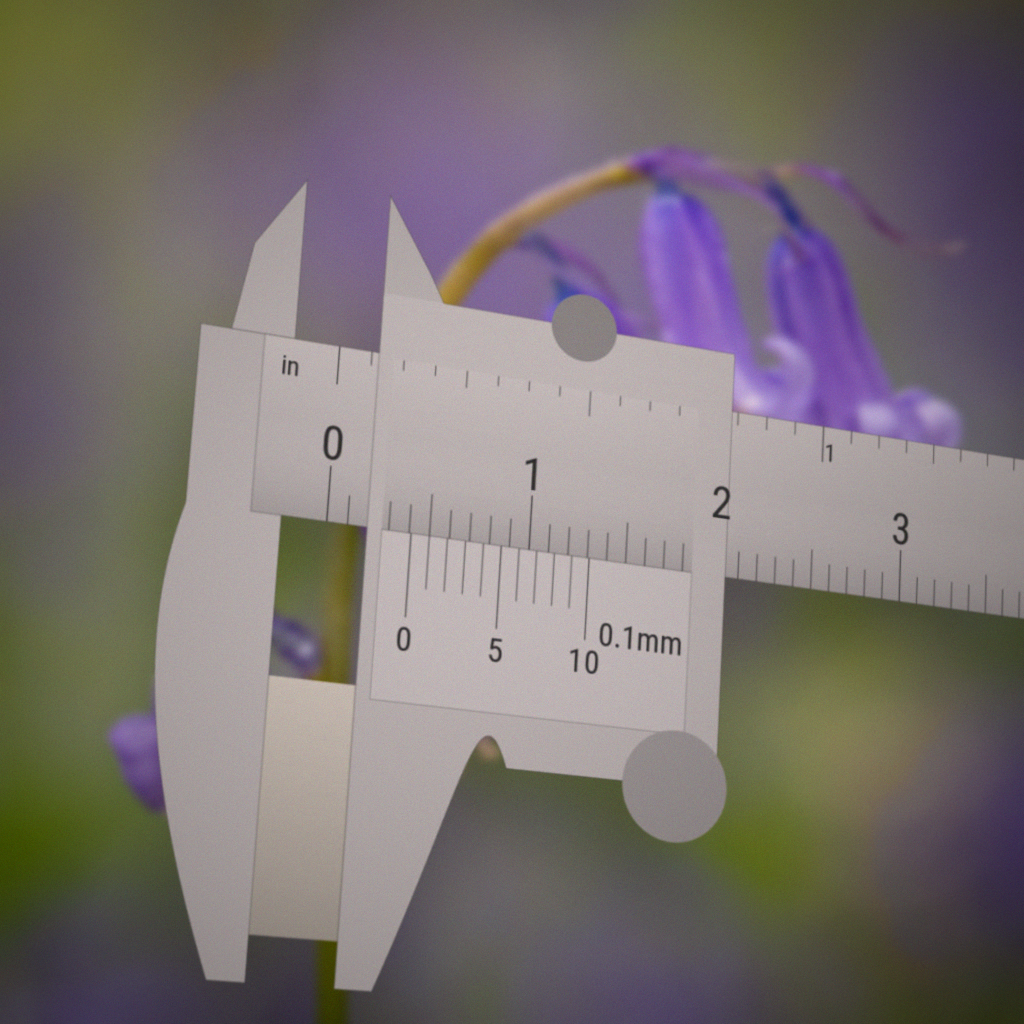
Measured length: 4.1 mm
